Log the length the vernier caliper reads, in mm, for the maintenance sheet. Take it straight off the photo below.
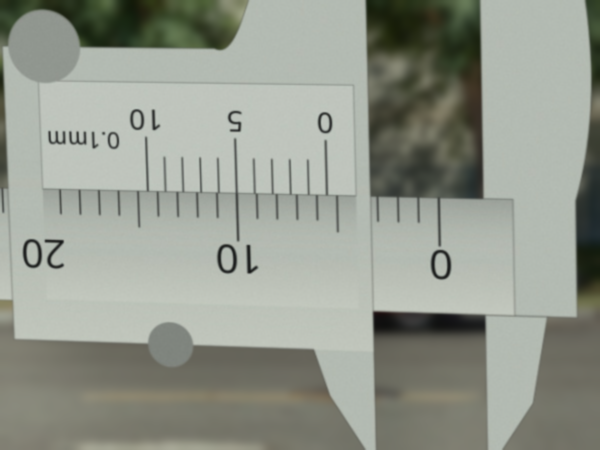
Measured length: 5.5 mm
